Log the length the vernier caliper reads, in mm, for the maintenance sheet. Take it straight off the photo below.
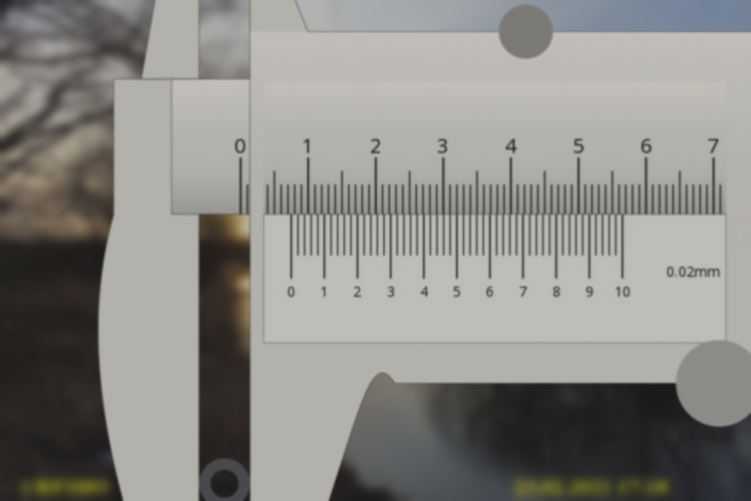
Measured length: 7.5 mm
